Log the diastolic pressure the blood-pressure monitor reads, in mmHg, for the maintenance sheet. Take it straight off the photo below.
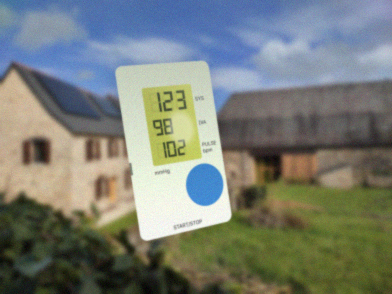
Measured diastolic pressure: 98 mmHg
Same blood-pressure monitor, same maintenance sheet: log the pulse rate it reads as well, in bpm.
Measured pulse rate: 102 bpm
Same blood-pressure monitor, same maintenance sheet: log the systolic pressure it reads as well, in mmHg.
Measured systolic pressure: 123 mmHg
